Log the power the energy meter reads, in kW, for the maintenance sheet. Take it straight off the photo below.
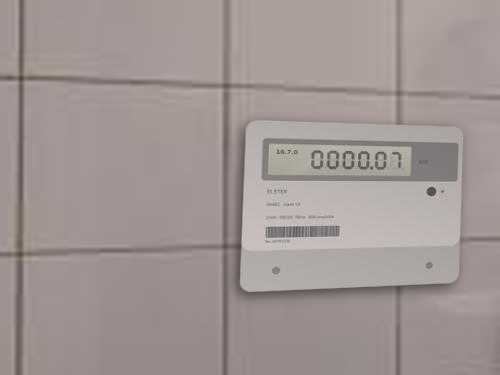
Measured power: 0.07 kW
